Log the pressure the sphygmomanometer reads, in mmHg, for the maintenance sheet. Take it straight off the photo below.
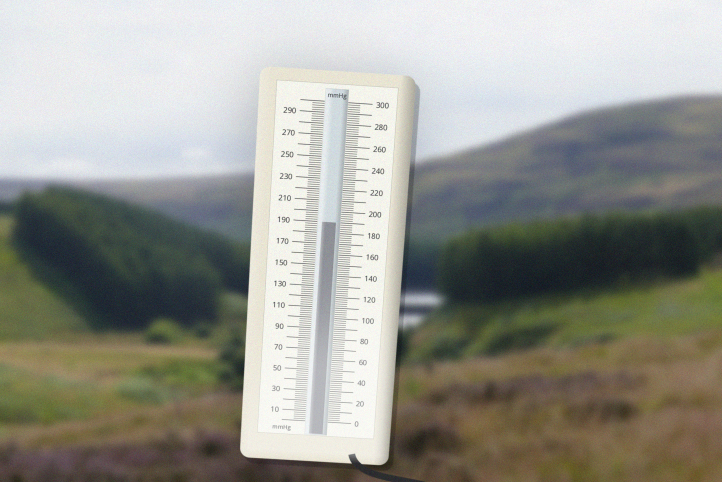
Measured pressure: 190 mmHg
